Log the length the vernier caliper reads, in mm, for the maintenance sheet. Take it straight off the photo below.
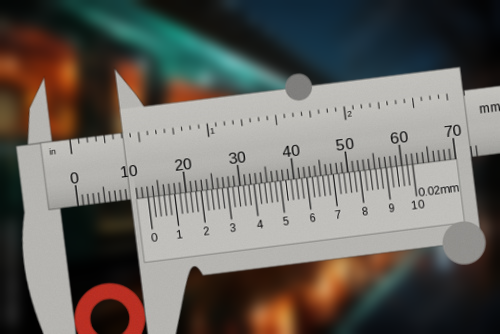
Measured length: 13.0 mm
